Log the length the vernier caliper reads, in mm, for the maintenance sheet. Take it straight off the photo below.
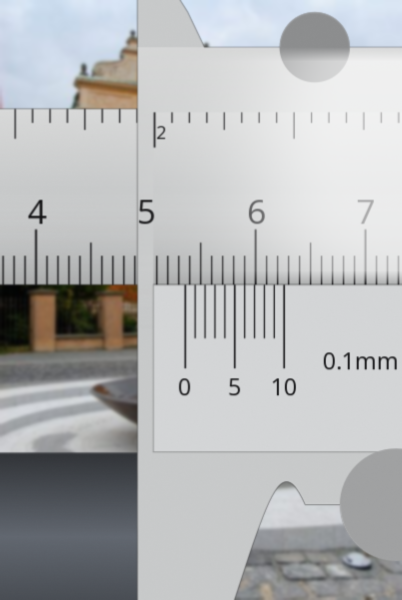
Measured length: 53.6 mm
